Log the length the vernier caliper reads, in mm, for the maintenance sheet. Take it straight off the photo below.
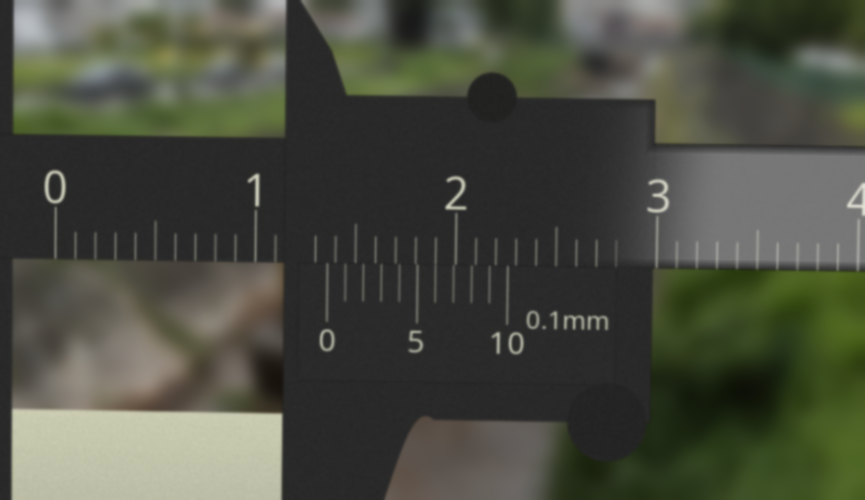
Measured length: 13.6 mm
